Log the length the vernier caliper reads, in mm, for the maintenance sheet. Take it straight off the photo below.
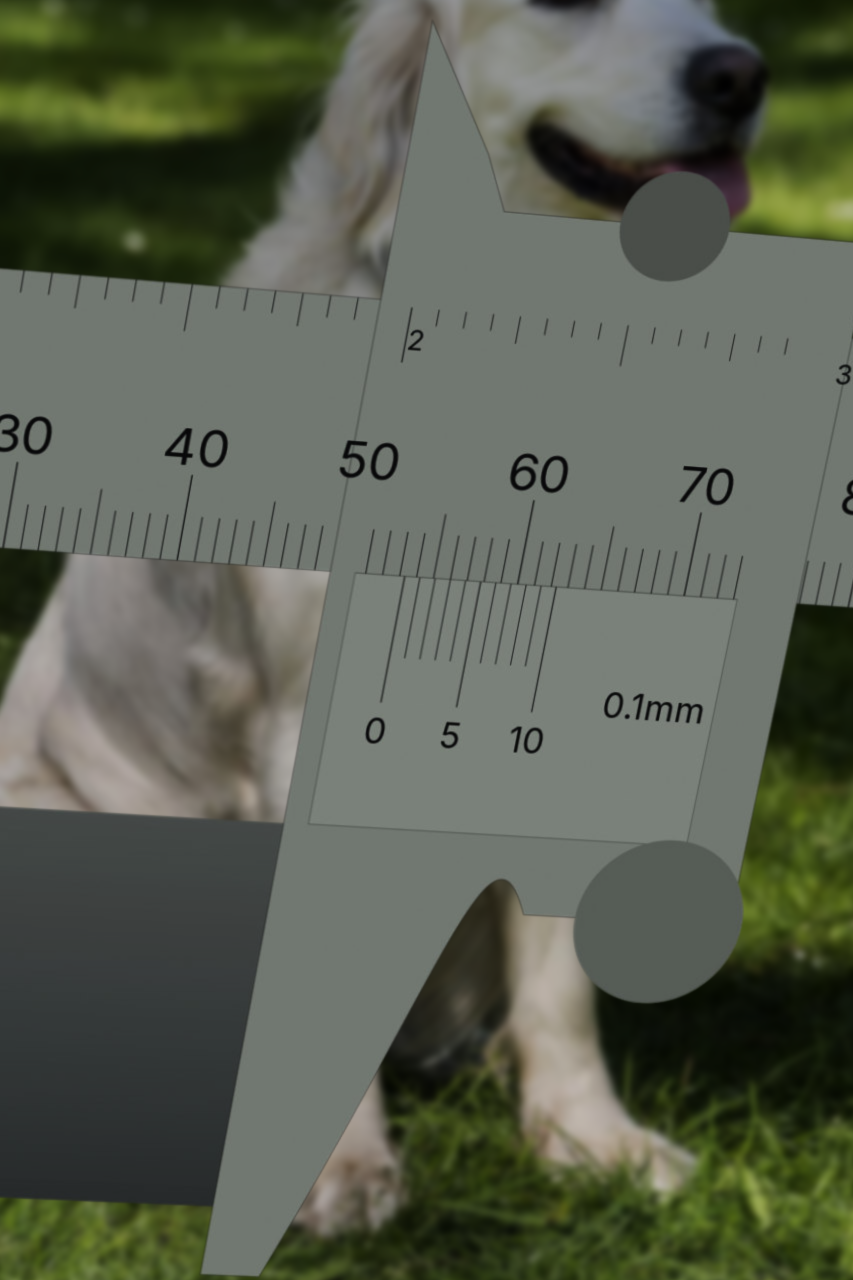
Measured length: 53.3 mm
